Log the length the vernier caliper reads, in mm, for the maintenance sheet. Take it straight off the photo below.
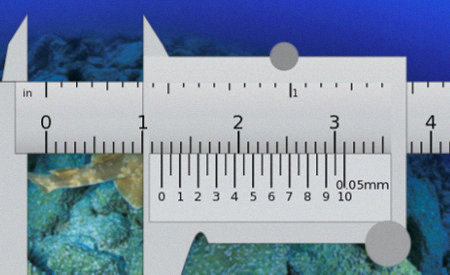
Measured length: 12.0 mm
